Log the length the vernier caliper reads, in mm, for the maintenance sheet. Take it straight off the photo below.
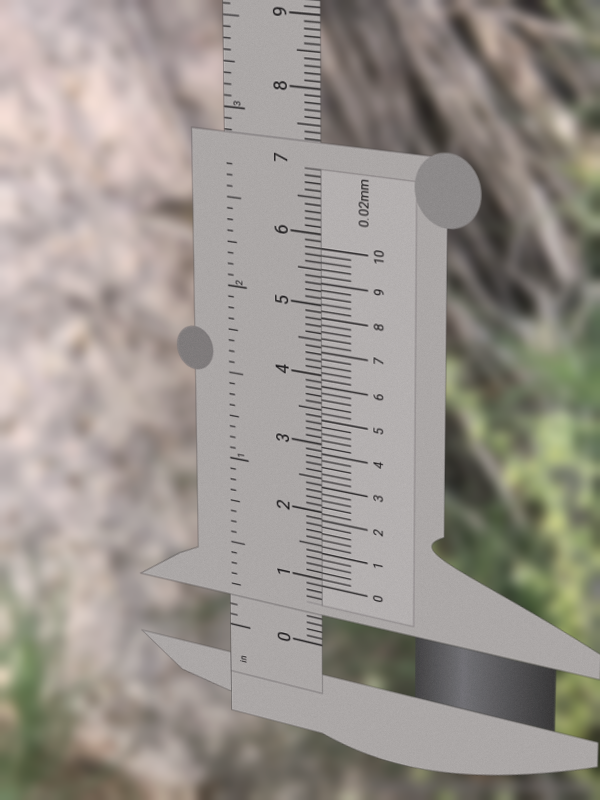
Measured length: 9.0 mm
